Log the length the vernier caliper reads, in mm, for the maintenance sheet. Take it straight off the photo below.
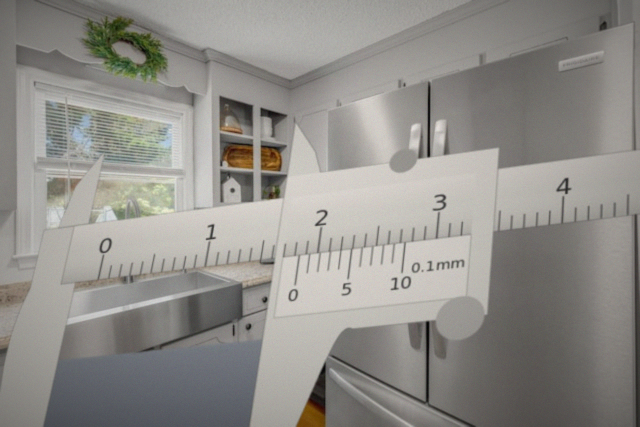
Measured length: 18.4 mm
